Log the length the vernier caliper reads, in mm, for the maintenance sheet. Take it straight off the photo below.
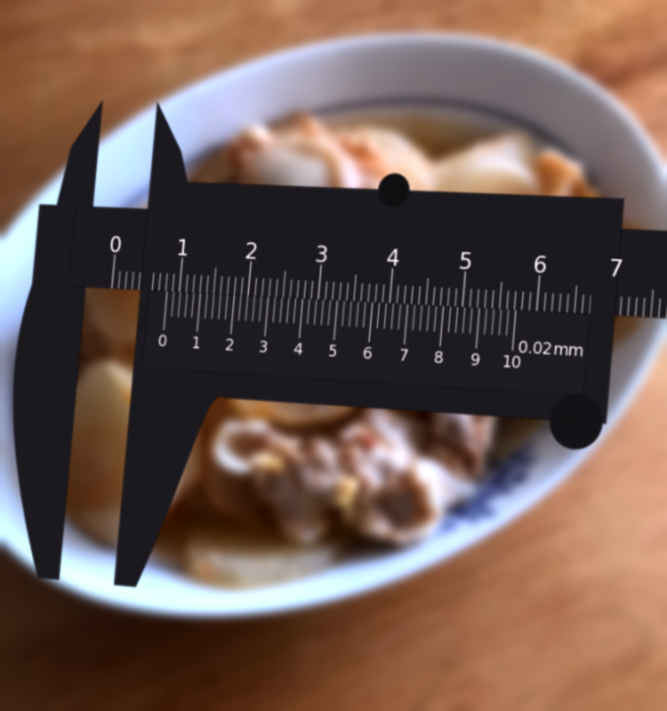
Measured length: 8.2 mm
